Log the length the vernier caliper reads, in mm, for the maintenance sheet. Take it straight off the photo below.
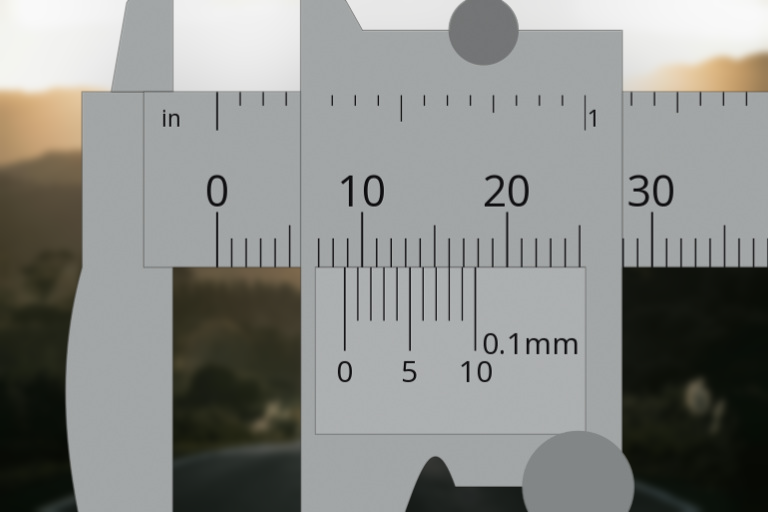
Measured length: 8.8 mm
